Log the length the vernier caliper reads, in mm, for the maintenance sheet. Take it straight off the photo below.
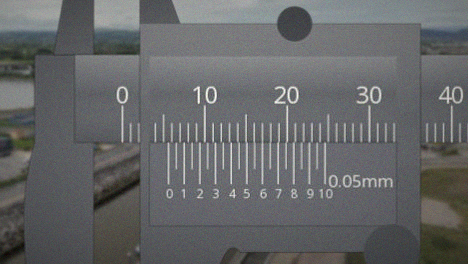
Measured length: 5.6 mm
